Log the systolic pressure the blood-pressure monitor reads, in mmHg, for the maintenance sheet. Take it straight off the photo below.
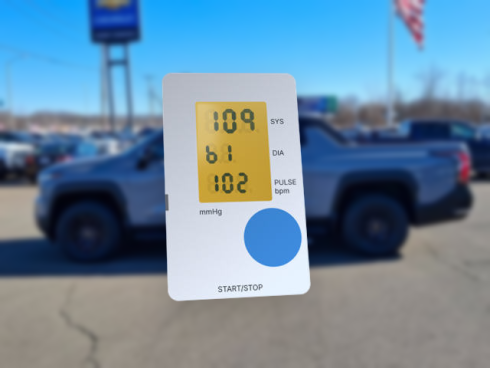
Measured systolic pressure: 109 mmHg
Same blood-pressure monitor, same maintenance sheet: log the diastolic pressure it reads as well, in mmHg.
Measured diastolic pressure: 61 mmHg
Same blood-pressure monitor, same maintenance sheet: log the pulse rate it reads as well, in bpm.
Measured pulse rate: 102 bpm
